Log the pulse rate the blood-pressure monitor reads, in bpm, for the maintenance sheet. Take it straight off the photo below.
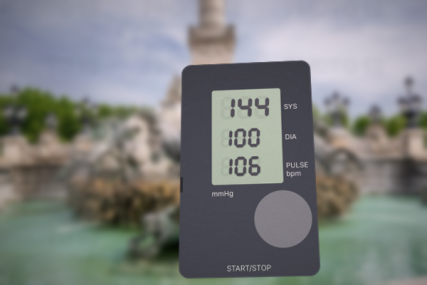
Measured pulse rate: 106 bpm
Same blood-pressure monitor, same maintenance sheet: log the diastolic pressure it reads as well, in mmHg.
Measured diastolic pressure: 100 mmHg
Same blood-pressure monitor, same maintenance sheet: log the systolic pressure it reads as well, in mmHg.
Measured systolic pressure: 144 mmHg
